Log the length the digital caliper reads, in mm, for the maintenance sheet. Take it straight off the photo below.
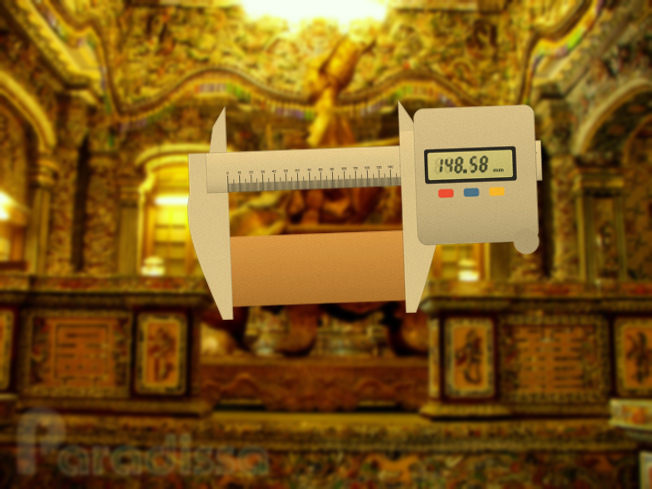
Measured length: 148.58 mm
